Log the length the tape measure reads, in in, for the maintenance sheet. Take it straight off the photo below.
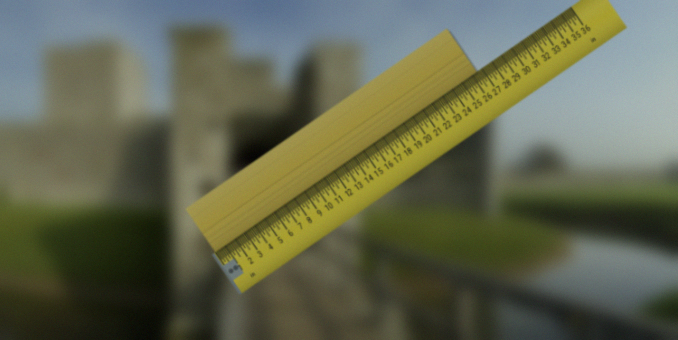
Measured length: 26.5 in
